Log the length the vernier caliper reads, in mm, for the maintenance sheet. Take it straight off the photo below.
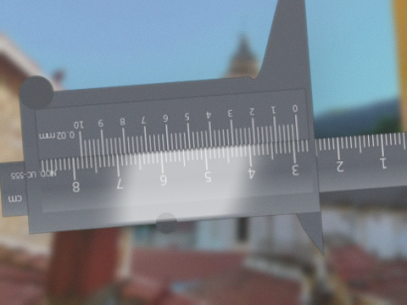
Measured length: 29.0 mm
